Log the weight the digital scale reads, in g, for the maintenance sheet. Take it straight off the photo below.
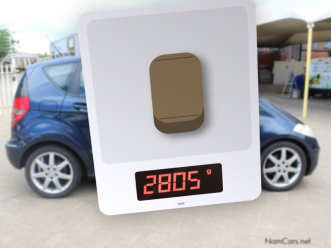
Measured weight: 2805 g
